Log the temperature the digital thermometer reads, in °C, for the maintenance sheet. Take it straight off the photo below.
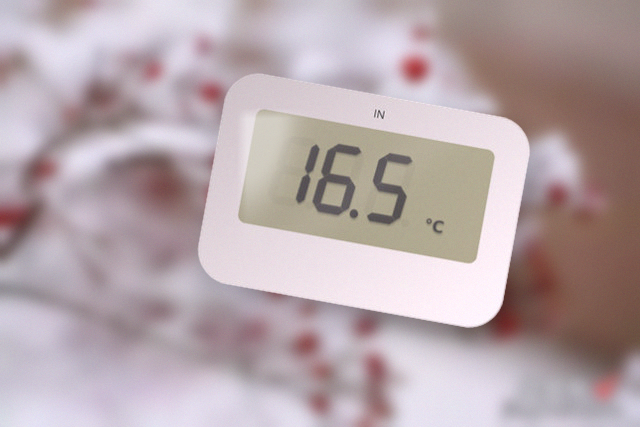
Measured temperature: 16.5 °C
